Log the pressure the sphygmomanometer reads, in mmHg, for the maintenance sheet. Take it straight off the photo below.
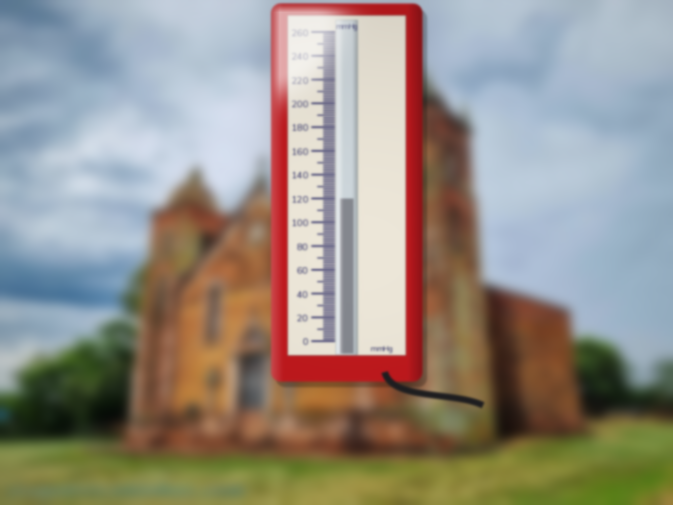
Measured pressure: 120 mmHg
